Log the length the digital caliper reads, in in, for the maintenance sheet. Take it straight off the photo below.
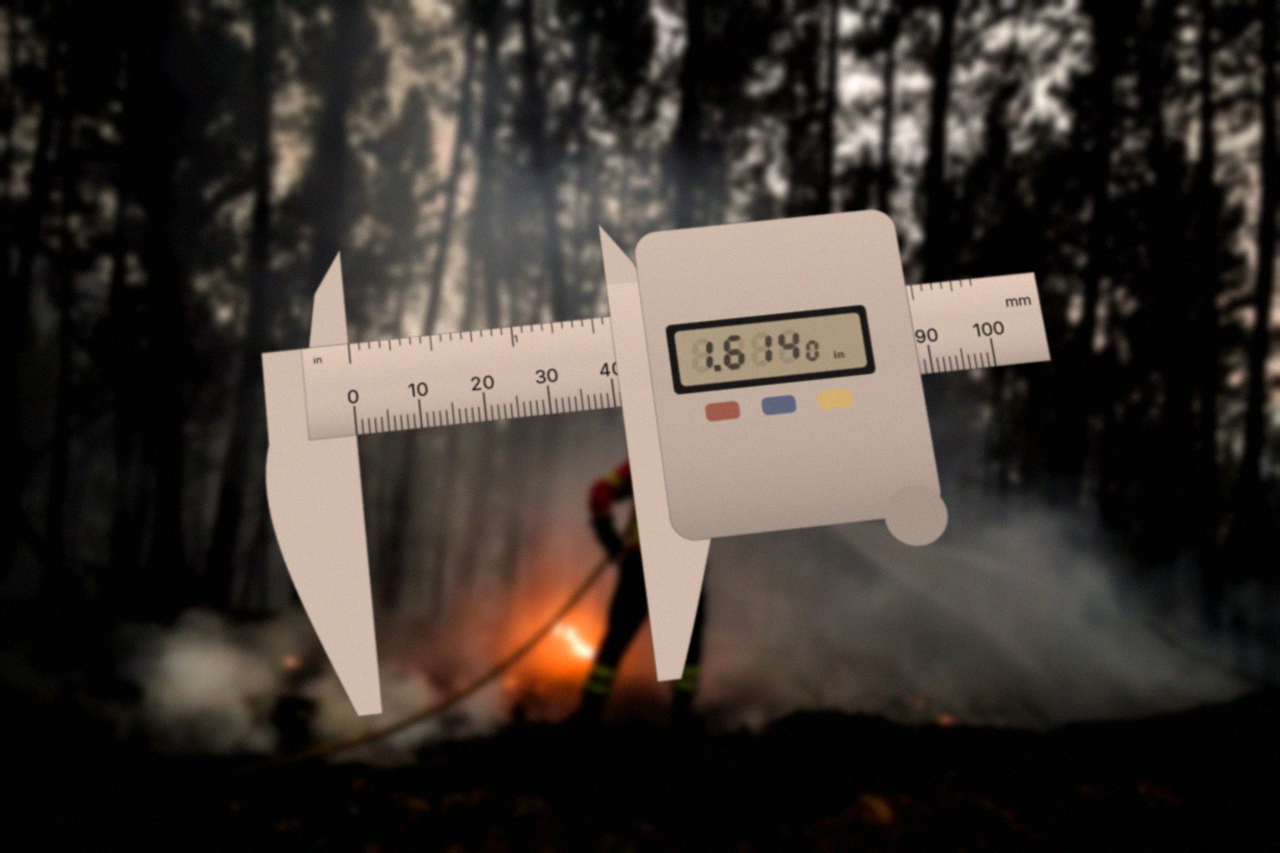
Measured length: 1.6140 in
